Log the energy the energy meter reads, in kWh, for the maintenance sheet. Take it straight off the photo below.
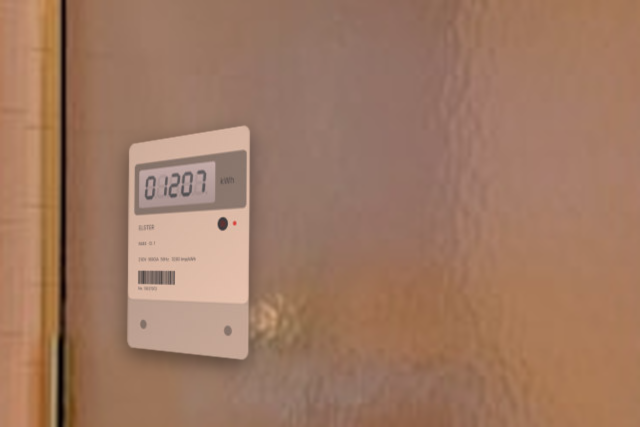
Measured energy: 1207 kWh
